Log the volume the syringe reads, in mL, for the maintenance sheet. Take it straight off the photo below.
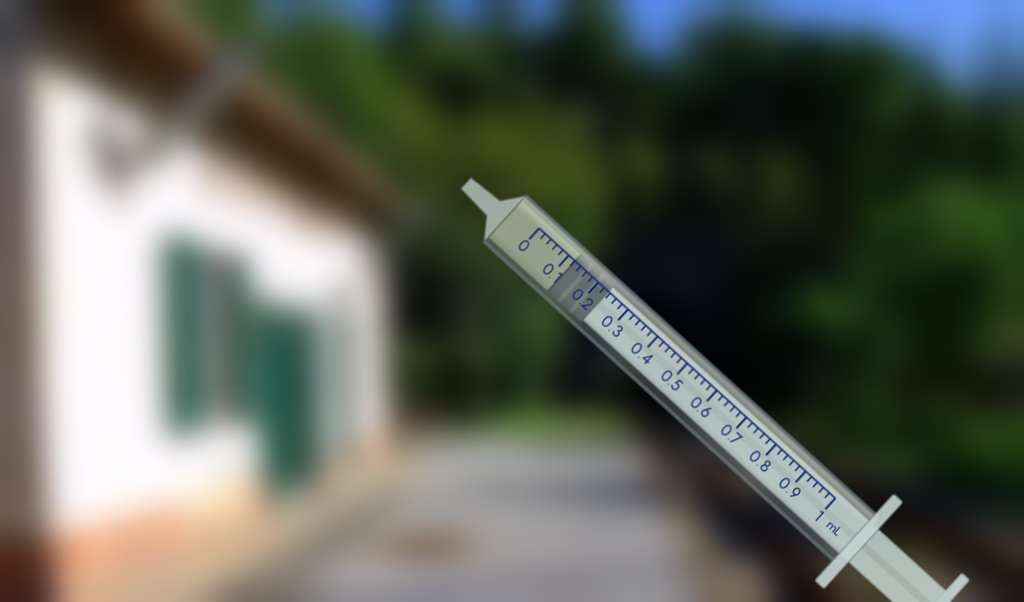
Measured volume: 0.12 mL
